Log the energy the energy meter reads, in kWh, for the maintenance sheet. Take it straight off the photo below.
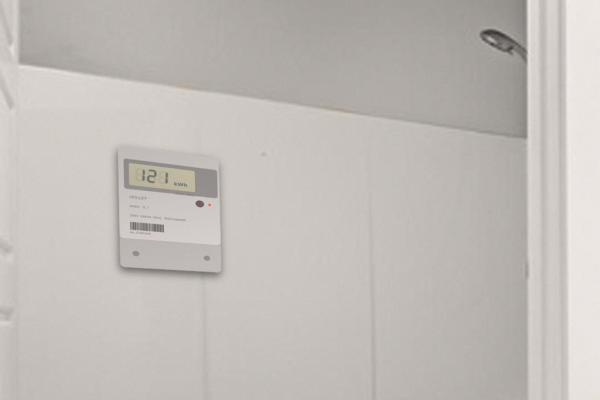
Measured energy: 121 kWh
